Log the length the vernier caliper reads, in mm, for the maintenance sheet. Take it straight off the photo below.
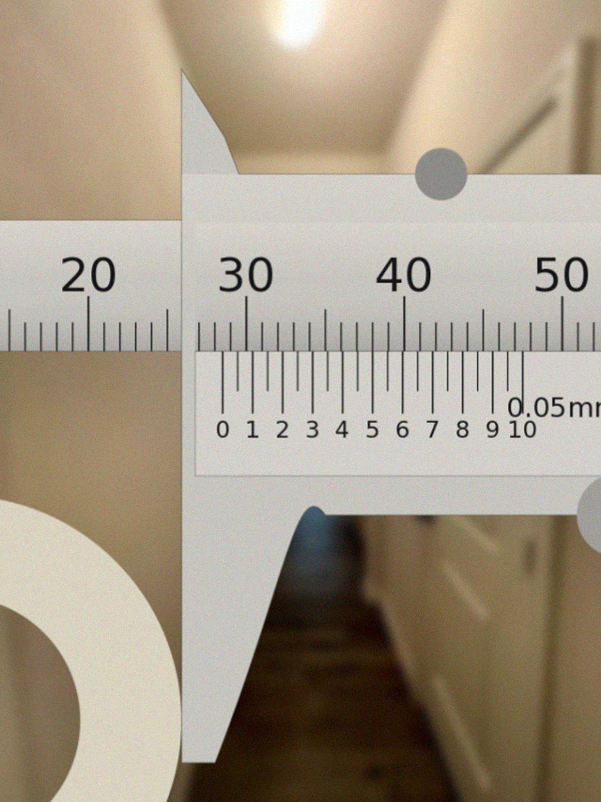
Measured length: 28.5 mm
